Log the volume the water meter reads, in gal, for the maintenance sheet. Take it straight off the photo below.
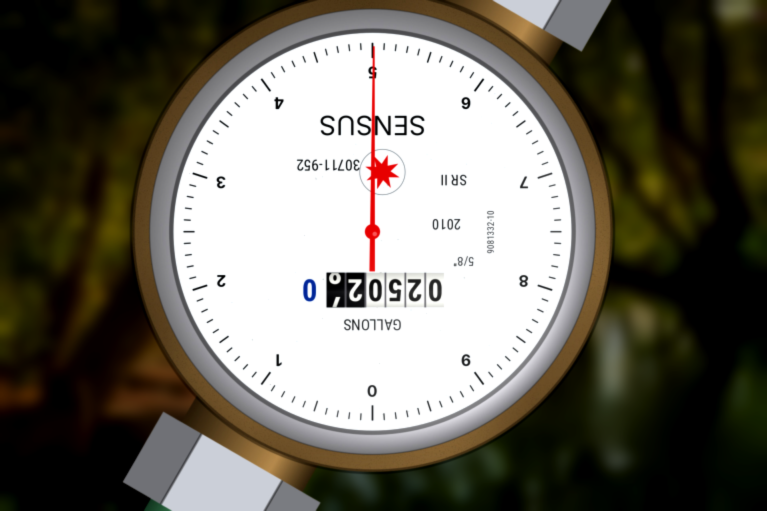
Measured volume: 250275.0 gal
